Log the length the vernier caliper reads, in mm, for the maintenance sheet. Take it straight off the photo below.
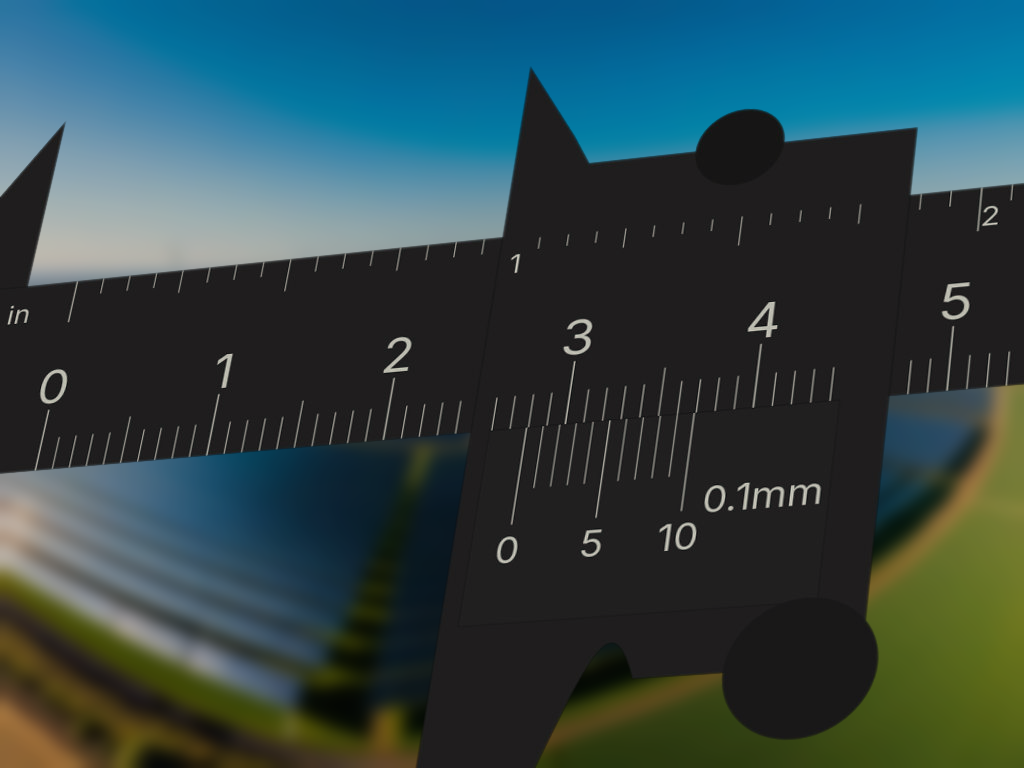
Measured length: 27.9 mm
